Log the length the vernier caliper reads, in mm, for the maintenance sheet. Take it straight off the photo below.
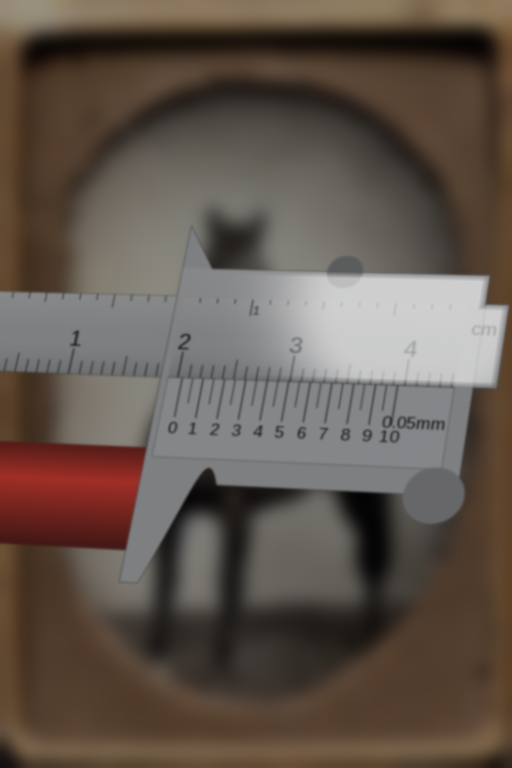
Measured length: 20.4 mm
